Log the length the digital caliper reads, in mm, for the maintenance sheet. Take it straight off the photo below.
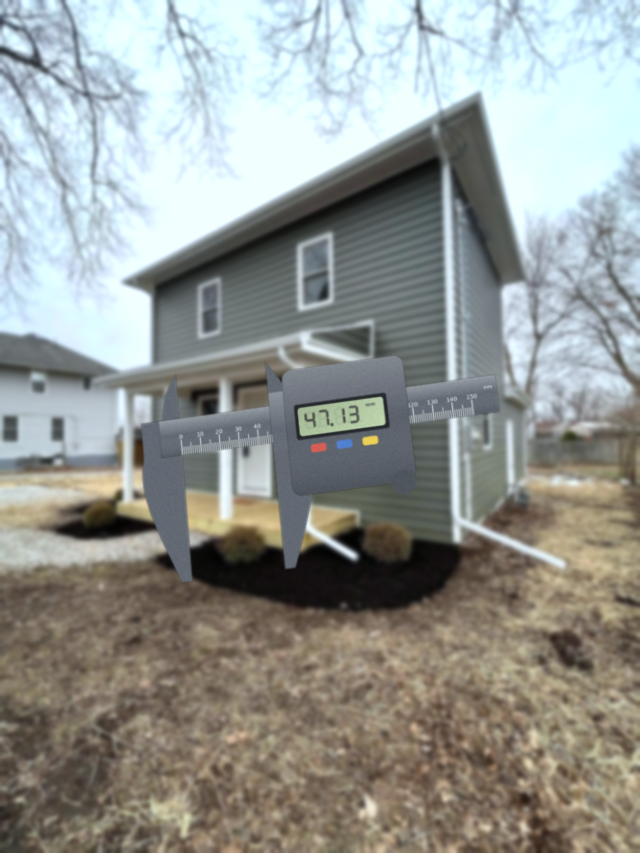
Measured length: 47.13 mm
